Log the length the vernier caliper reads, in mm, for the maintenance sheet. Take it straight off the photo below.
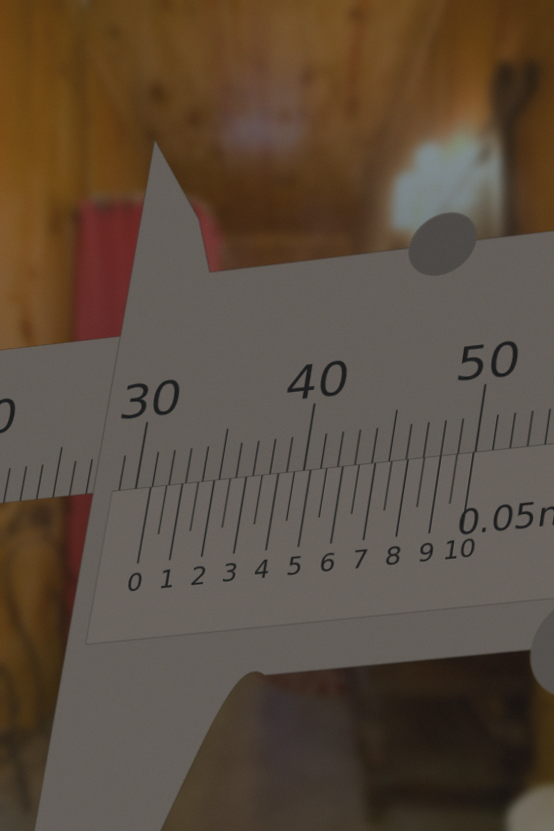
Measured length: 30.9 mm
